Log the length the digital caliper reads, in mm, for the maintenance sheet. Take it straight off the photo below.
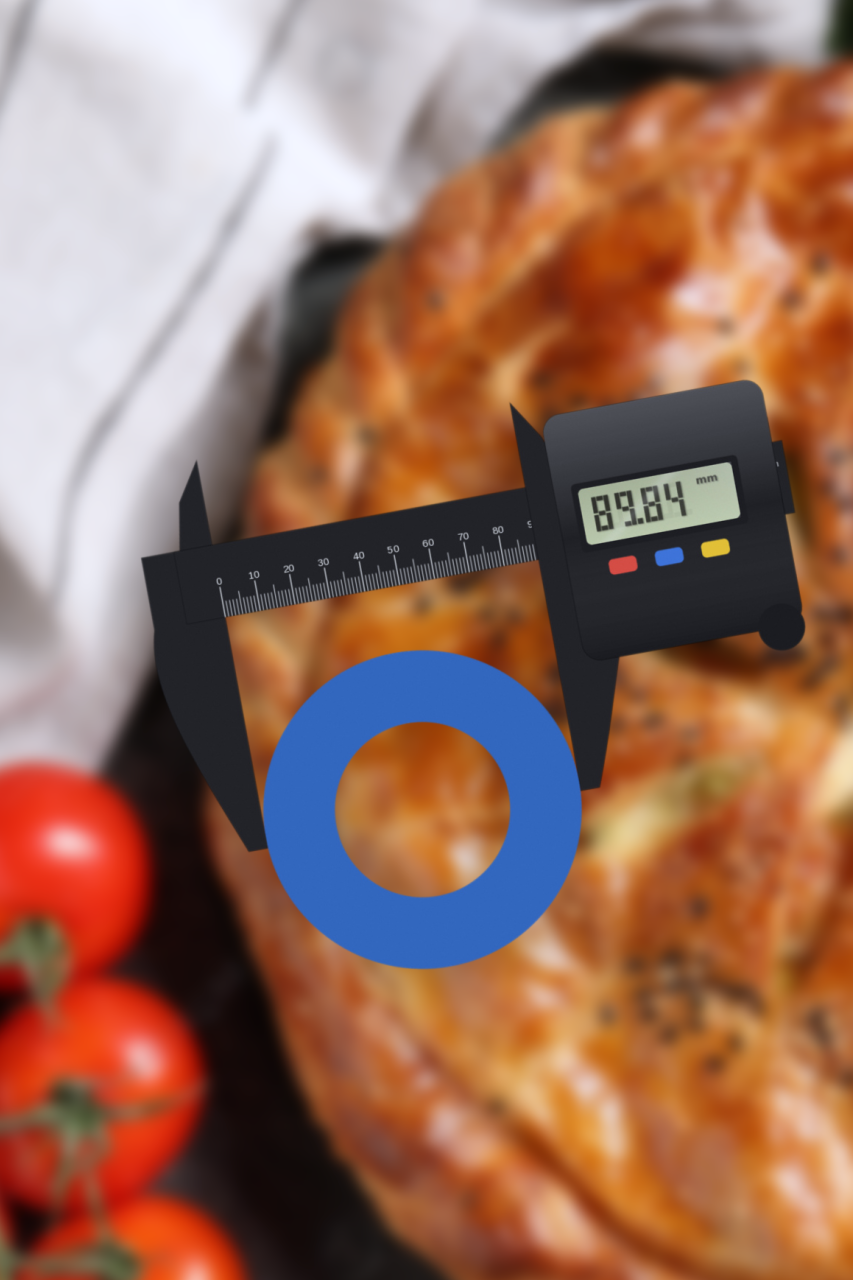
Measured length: 89.84 mm
